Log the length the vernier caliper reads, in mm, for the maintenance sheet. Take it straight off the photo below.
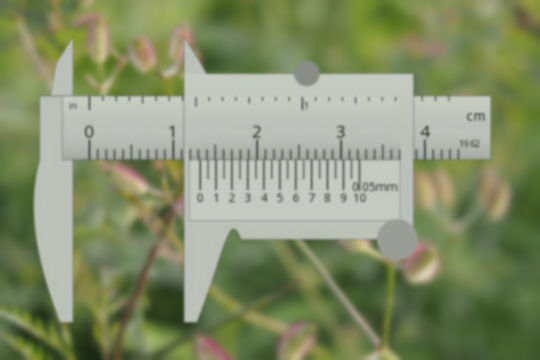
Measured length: 13.2 mm
